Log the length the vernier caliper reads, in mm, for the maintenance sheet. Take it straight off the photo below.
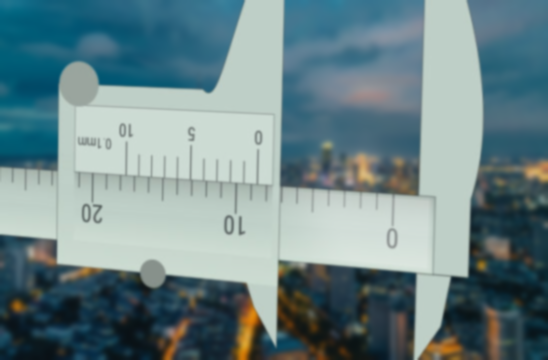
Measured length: 8.6 mm
